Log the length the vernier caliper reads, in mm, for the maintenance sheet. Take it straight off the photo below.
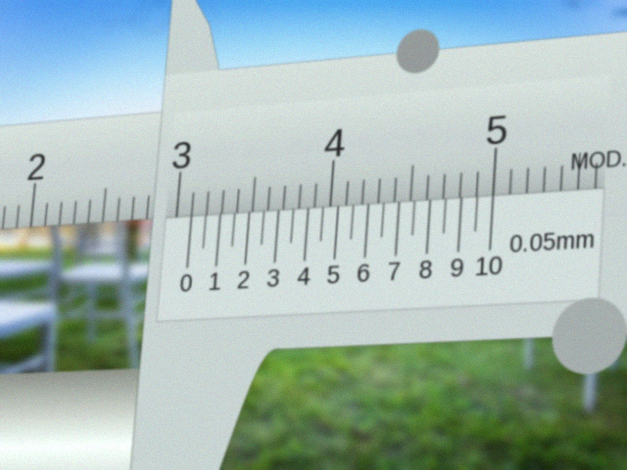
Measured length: 31.0 mm
